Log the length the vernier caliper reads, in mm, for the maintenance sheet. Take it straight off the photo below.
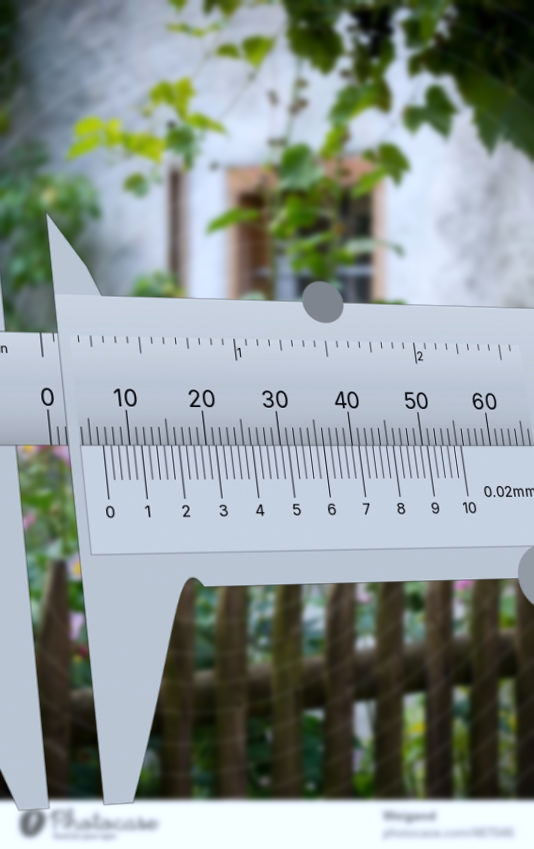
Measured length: 6.6 mm
